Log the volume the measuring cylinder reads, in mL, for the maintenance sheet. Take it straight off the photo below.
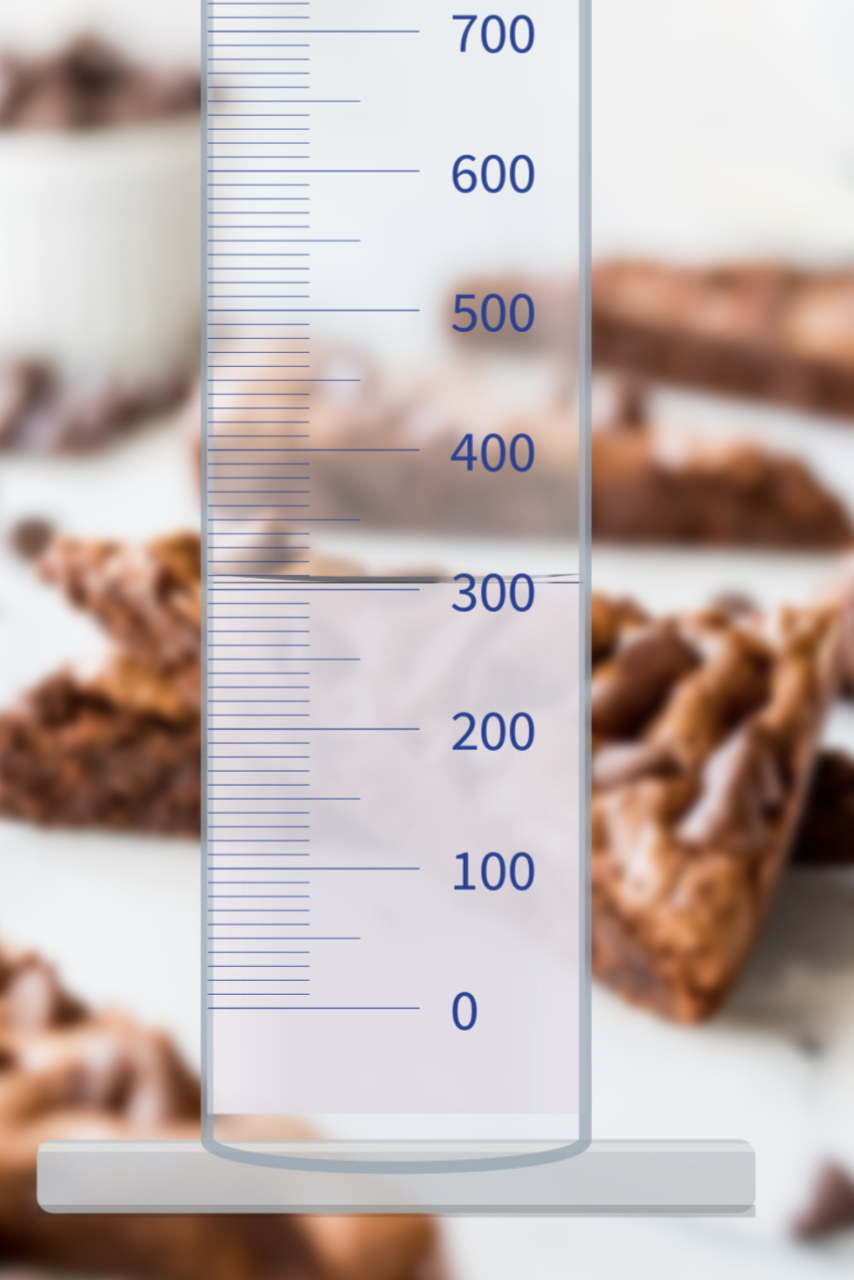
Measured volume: 305 mL
